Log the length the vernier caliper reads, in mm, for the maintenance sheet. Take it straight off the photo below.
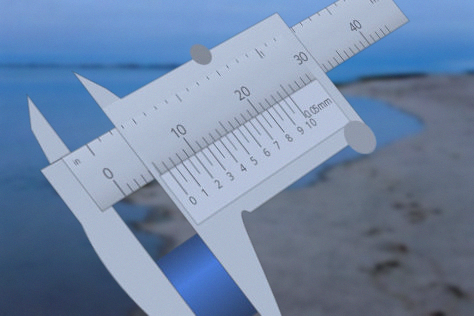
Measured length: 6.0 mm
